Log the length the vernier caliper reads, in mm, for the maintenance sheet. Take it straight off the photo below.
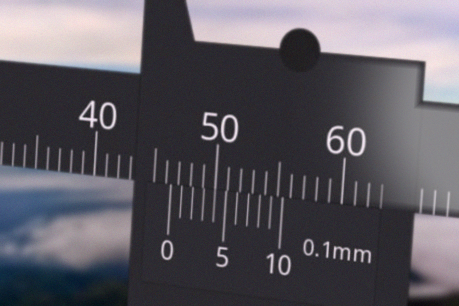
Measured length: 46.4 mm
